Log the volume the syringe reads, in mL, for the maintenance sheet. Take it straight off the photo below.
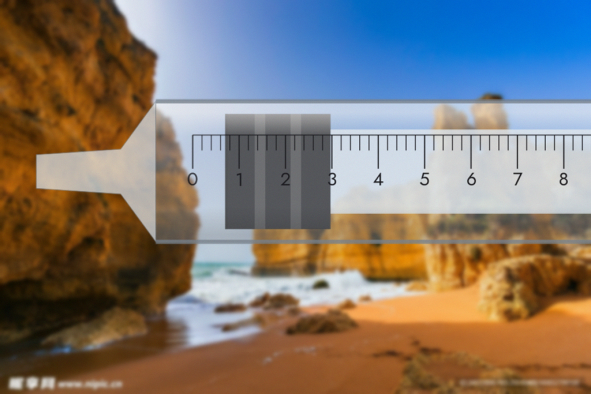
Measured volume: 0.7 mL
